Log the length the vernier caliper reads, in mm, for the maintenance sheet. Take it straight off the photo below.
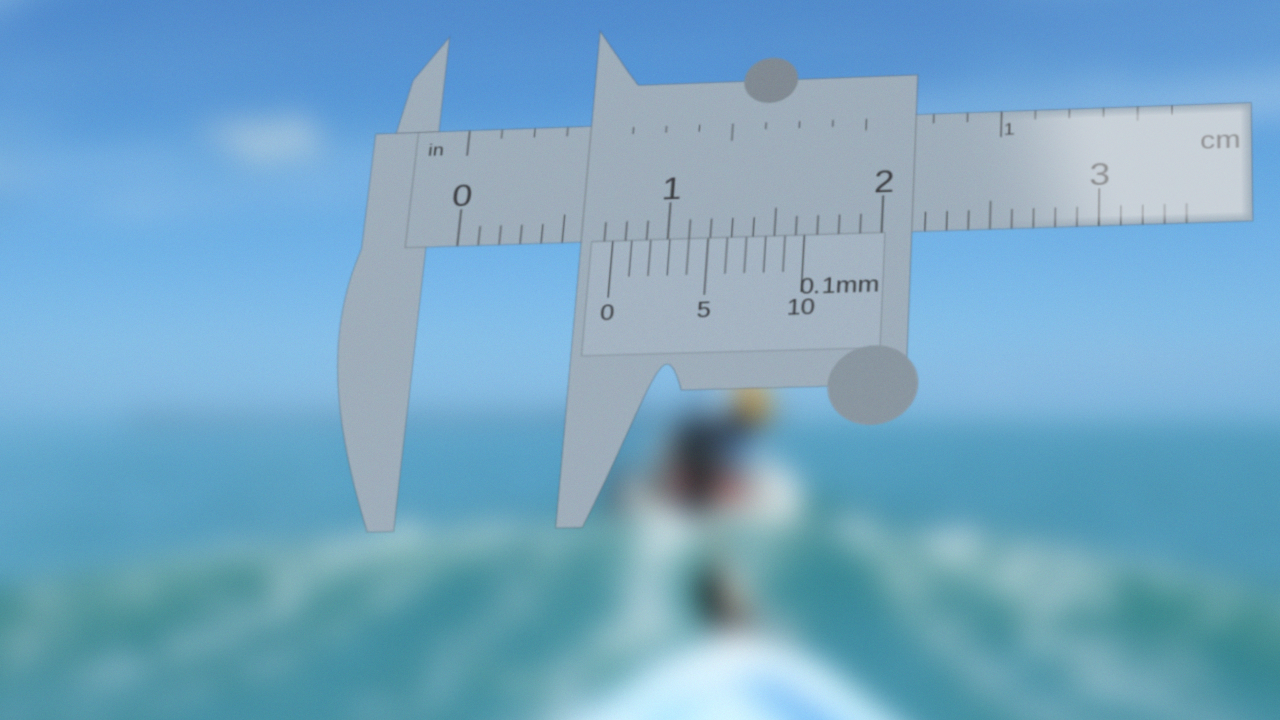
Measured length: 7.4 mm
